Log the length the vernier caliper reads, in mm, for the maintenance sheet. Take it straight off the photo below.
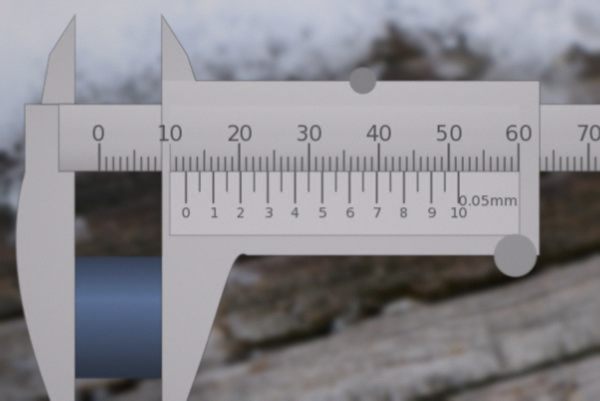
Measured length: 12.4 mm
